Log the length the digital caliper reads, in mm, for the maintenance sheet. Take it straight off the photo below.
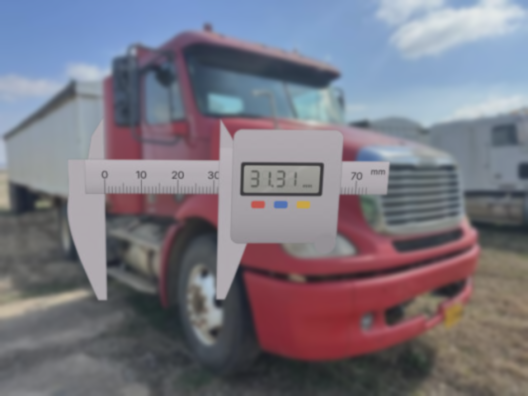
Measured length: 31.31 mm
